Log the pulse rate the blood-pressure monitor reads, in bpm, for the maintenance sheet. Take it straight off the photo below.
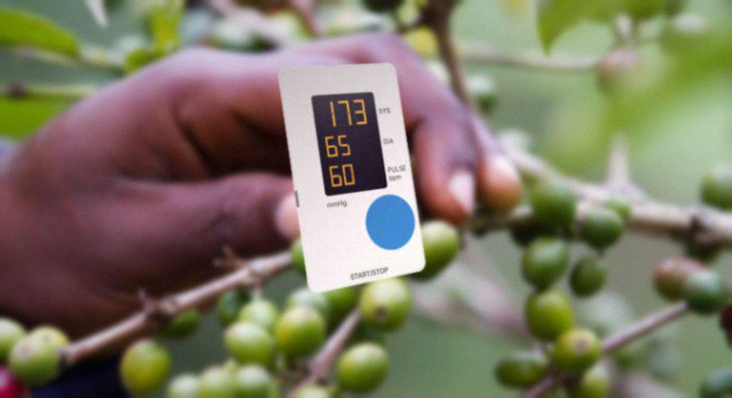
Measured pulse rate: 60 bpm
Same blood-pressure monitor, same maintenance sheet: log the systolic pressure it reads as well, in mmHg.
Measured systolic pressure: 173 mmHg
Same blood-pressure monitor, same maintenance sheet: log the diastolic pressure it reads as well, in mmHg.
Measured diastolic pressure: 65 mmHg
